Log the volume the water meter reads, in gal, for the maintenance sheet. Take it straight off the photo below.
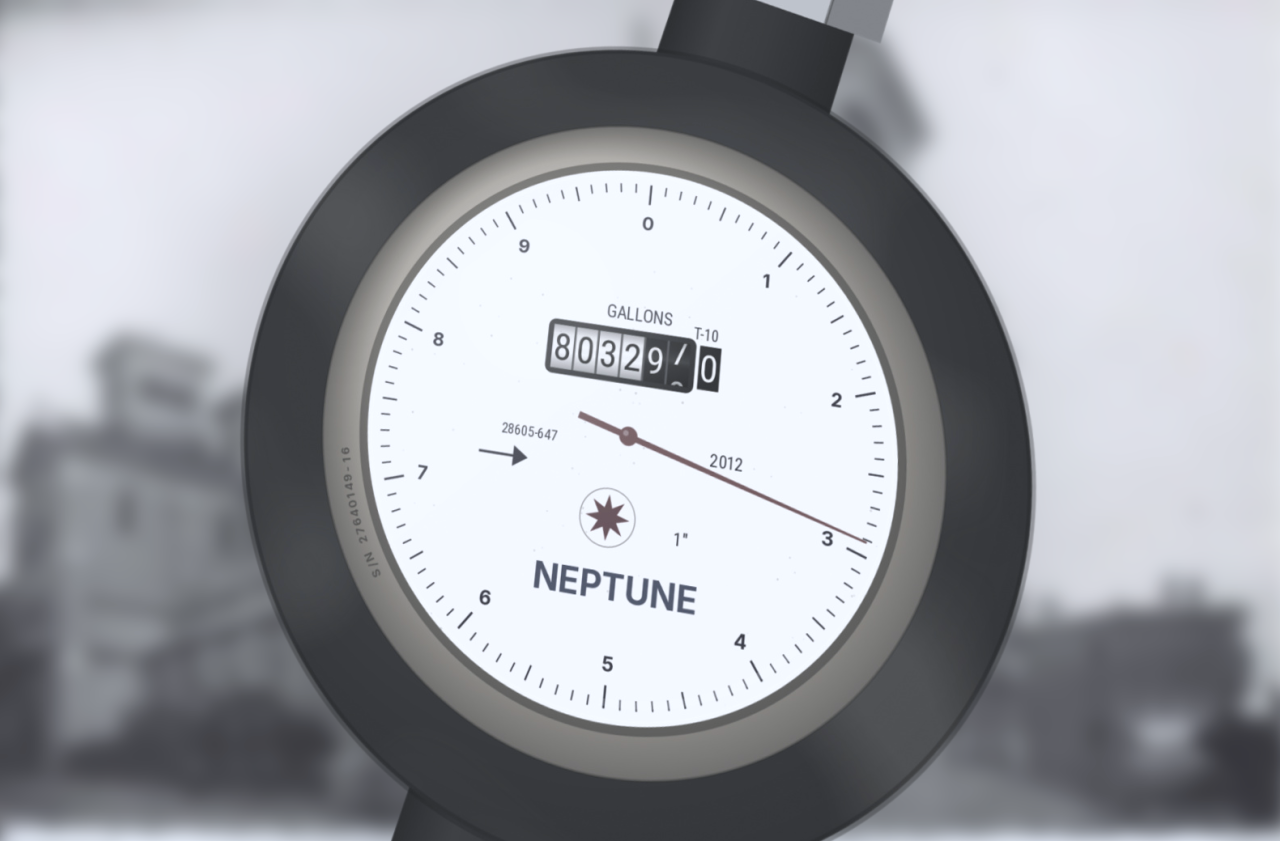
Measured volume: 8032972.9 gal
